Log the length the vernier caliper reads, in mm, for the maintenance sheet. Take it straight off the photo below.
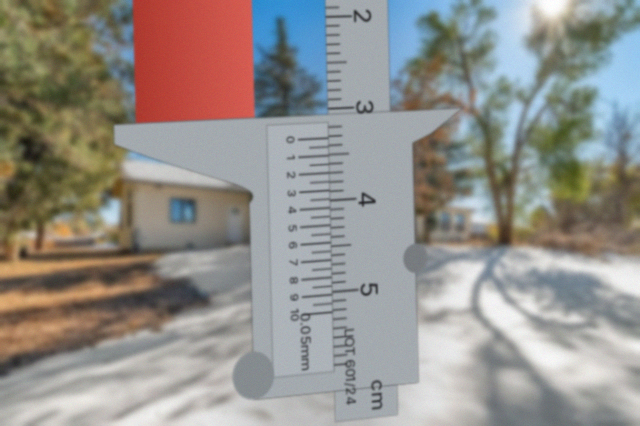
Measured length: 33.2 mm
